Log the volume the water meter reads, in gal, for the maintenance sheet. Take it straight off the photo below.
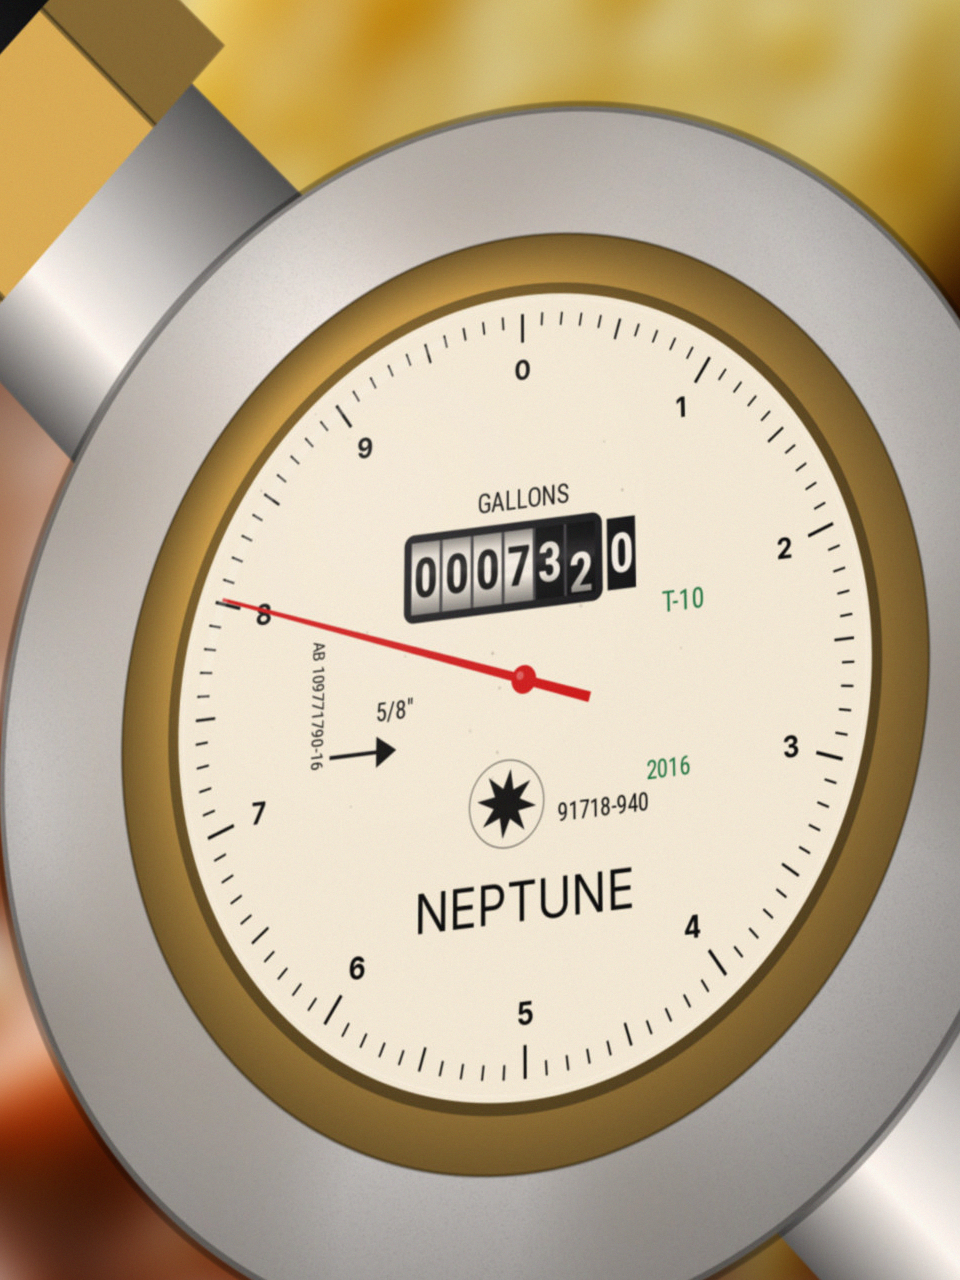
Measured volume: 7318.0 gal
